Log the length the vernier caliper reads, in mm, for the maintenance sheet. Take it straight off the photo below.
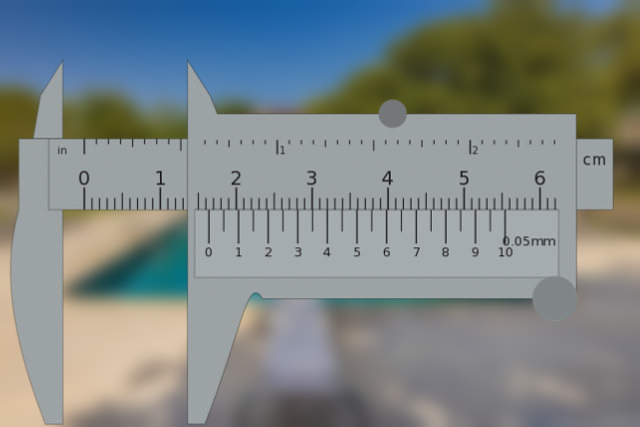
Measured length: 16.4 mm
